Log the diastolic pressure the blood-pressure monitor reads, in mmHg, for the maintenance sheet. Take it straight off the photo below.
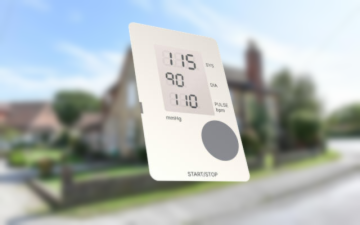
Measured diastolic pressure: 90 mmHg
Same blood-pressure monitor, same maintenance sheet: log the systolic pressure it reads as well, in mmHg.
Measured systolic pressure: 115 mmHg
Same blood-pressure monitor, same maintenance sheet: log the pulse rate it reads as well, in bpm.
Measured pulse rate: 110 bpm
